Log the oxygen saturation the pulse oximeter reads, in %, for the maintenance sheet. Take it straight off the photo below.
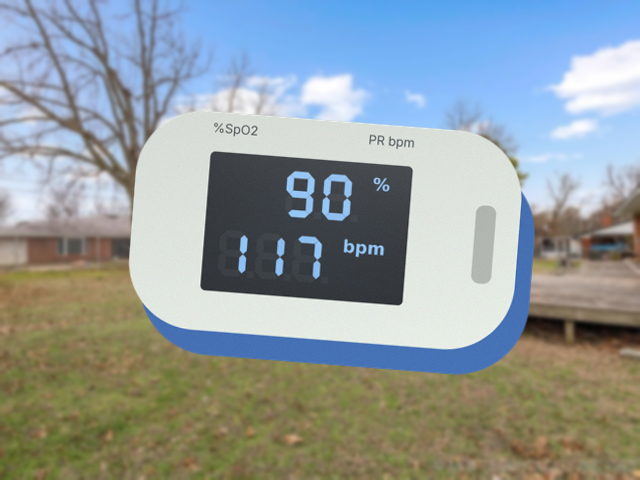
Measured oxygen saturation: 90 %
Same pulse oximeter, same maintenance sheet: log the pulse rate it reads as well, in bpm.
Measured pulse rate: 117 bpm
